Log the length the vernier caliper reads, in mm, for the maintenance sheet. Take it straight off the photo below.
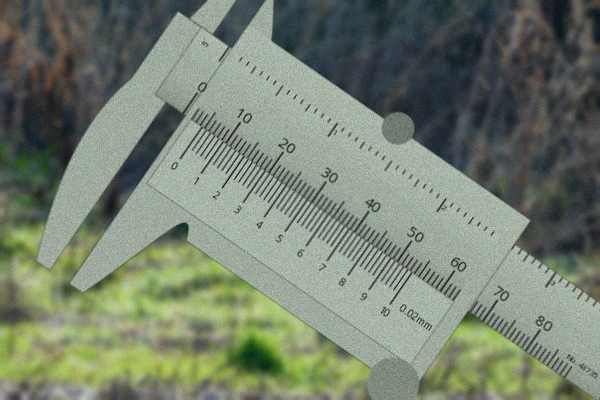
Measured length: 4.5 mm
